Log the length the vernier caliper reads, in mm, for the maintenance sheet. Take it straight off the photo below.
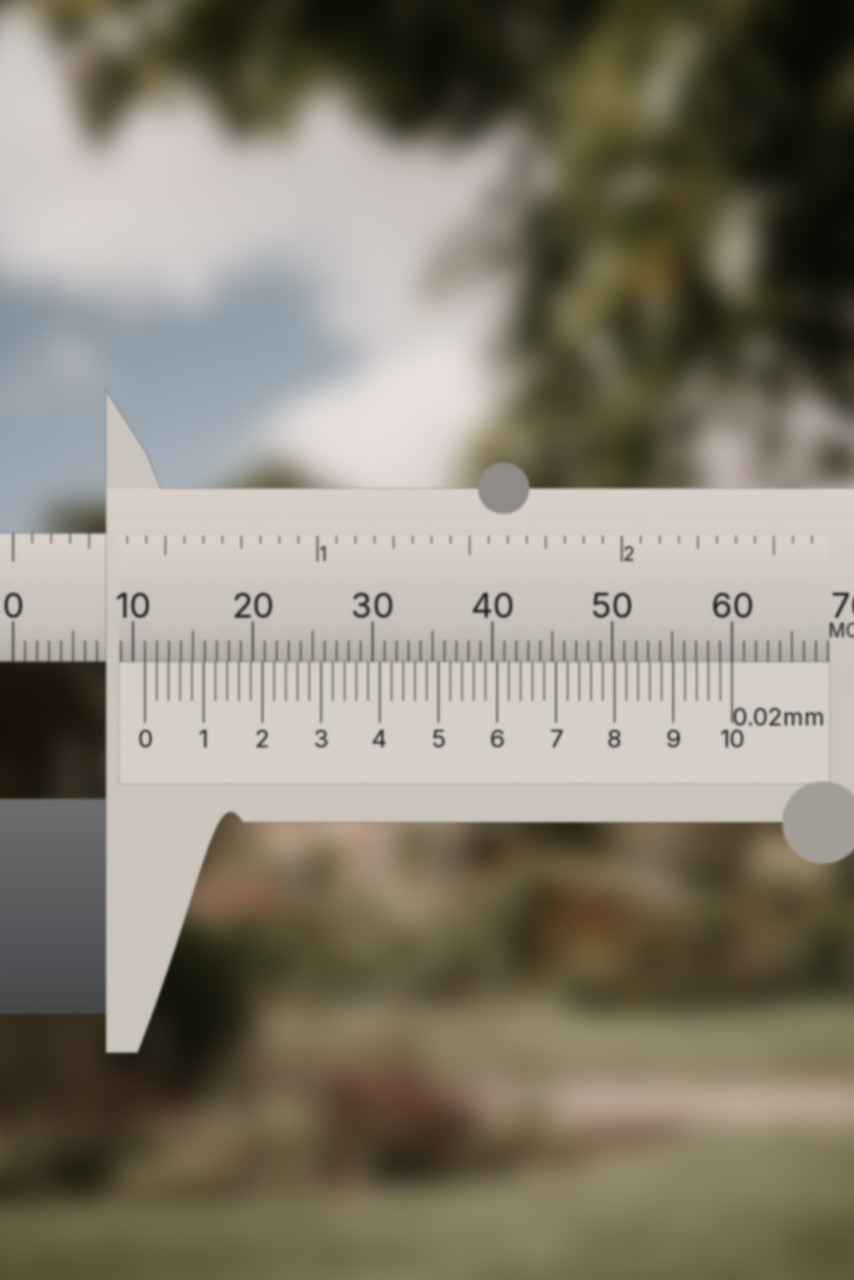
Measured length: 11.0 mm
